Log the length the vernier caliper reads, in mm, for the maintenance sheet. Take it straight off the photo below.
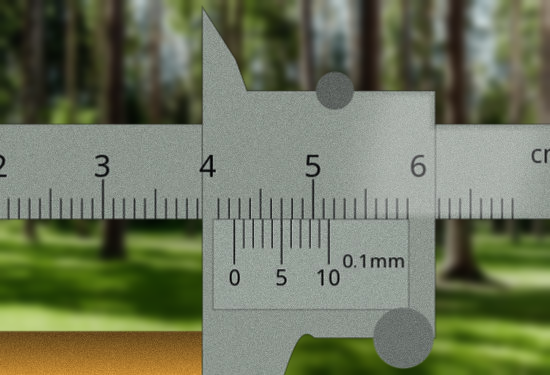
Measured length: 42.5 mm
